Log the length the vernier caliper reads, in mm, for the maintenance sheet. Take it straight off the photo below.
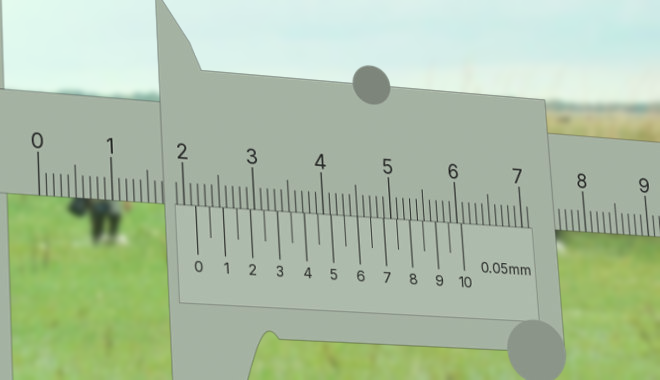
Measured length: 21.6 mm
